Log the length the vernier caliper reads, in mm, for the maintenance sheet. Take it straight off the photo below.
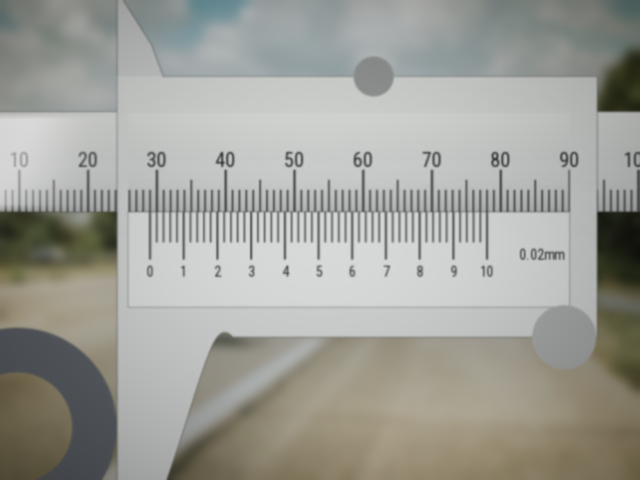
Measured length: 29.0 mm
